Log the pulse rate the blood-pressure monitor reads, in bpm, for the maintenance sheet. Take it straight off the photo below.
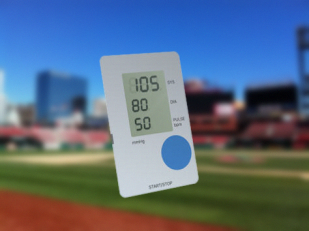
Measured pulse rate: 50 bpm
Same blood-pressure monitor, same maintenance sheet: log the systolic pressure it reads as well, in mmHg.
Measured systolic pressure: 105 mmHg
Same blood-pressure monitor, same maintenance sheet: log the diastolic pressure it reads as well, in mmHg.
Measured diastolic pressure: 80 mmHg
